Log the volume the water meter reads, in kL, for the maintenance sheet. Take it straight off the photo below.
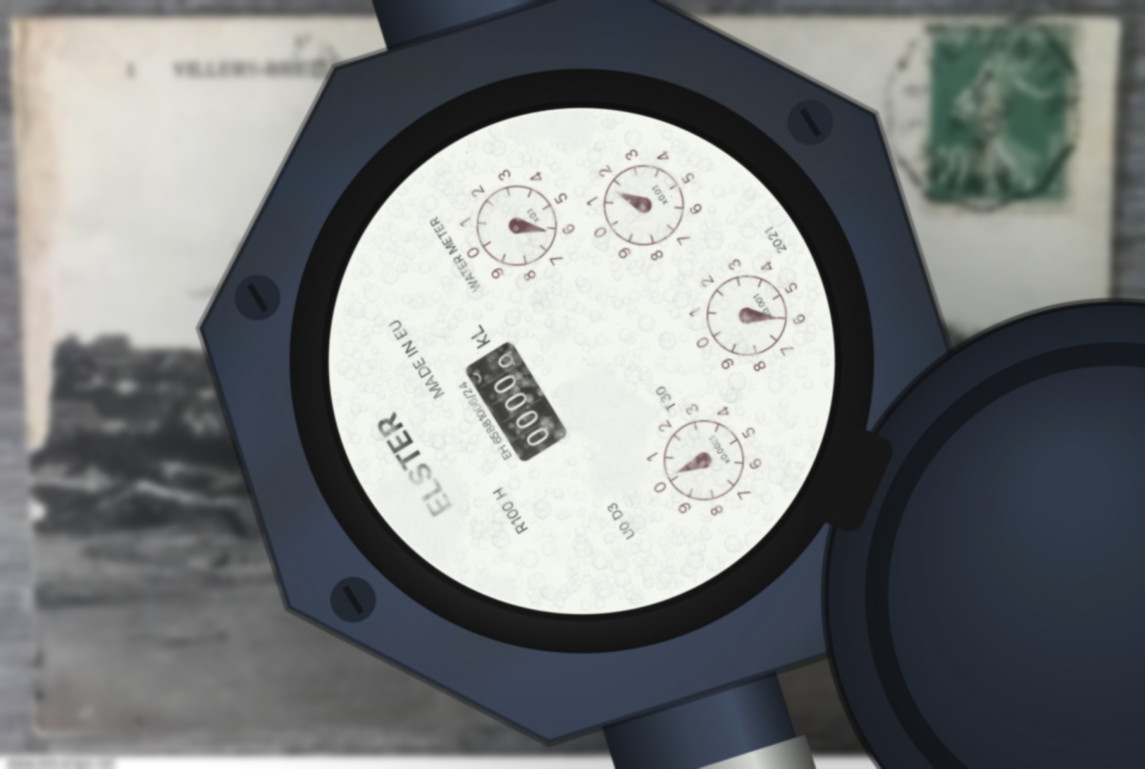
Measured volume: 8.6160 kL
